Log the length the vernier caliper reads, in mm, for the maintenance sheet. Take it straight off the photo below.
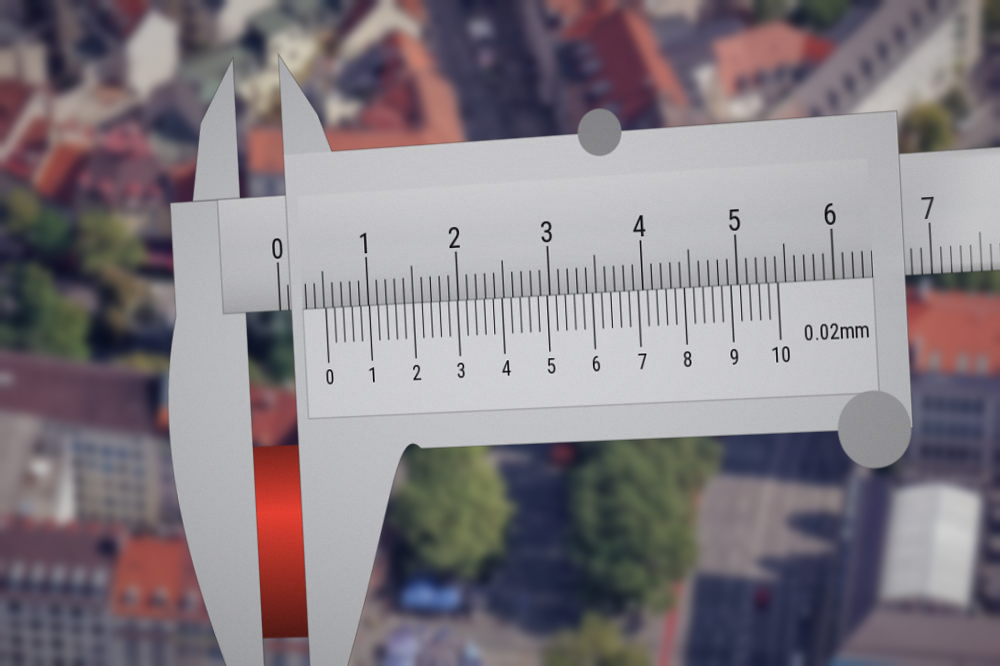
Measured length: 5.2 mm
